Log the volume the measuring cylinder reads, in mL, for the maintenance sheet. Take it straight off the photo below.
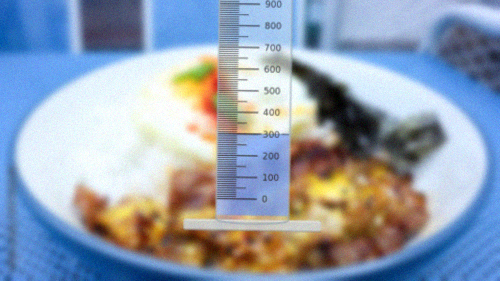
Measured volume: 300 mL
